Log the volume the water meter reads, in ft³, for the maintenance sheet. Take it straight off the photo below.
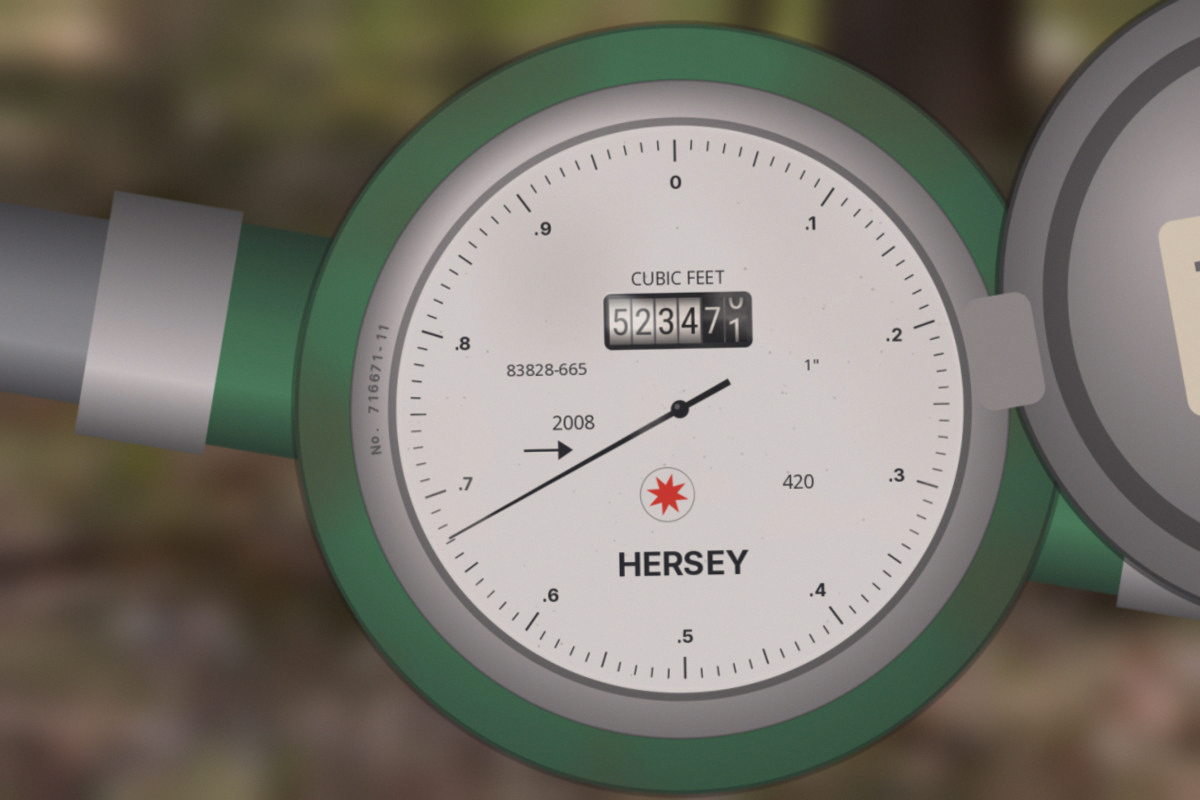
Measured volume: 523470.67 ft³
